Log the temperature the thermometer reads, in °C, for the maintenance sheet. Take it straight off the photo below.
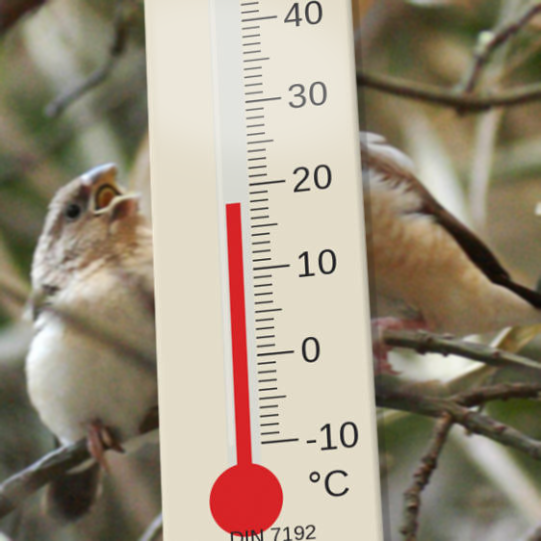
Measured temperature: 18 °C
